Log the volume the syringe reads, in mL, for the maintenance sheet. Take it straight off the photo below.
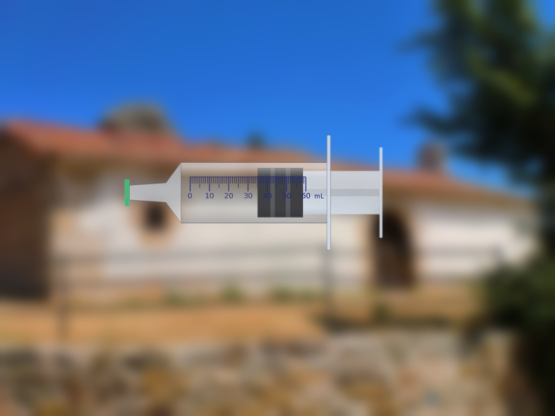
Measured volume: 35 mL
